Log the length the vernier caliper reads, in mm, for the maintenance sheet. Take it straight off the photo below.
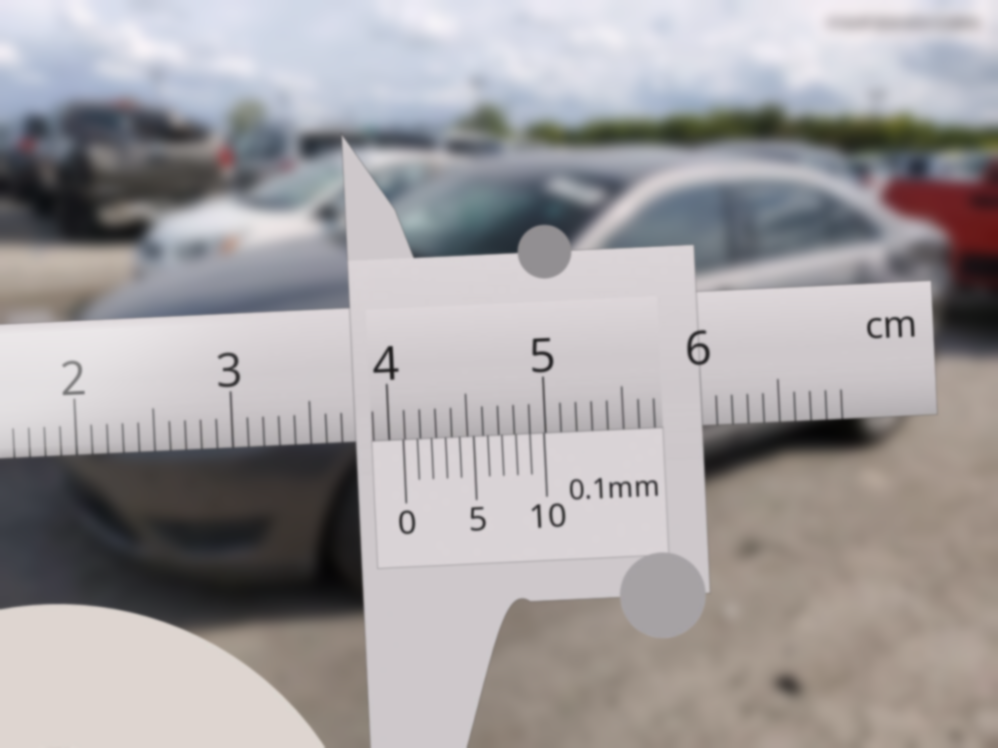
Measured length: 40.9 mm
